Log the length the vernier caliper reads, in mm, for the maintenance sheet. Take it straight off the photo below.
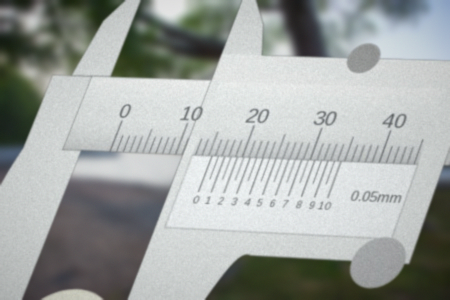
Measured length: 15.5 mm
